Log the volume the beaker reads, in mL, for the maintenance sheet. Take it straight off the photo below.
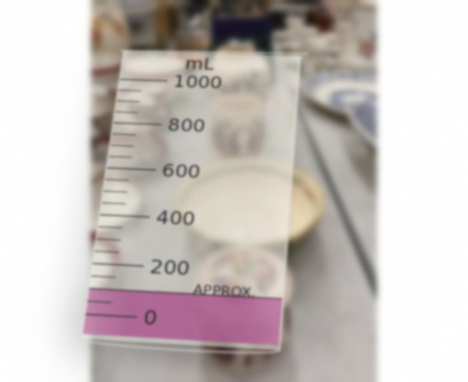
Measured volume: 100 mL
